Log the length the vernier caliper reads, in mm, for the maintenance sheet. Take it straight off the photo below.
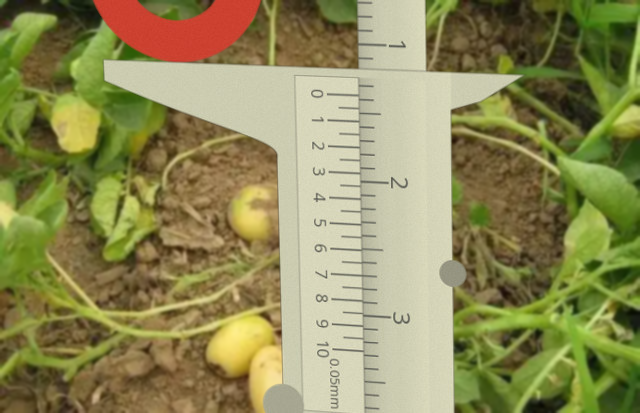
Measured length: 13.7 mm
